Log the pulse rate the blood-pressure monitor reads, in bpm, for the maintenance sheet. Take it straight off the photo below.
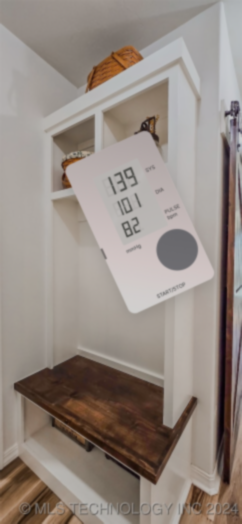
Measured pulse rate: 82 bpm
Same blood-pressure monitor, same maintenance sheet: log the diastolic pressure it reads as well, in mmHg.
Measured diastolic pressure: 101 mmHg
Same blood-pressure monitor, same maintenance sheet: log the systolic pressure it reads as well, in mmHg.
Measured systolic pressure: 139 mmHg
